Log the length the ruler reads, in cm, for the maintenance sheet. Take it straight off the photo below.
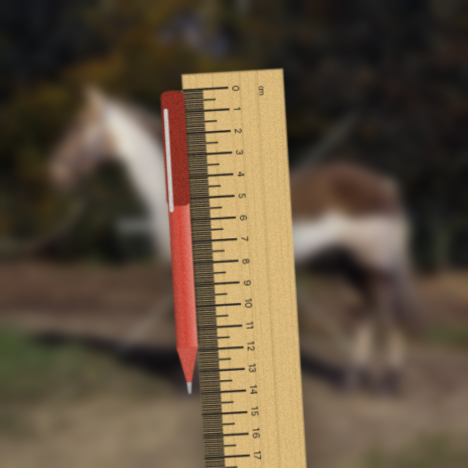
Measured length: 14 cm
